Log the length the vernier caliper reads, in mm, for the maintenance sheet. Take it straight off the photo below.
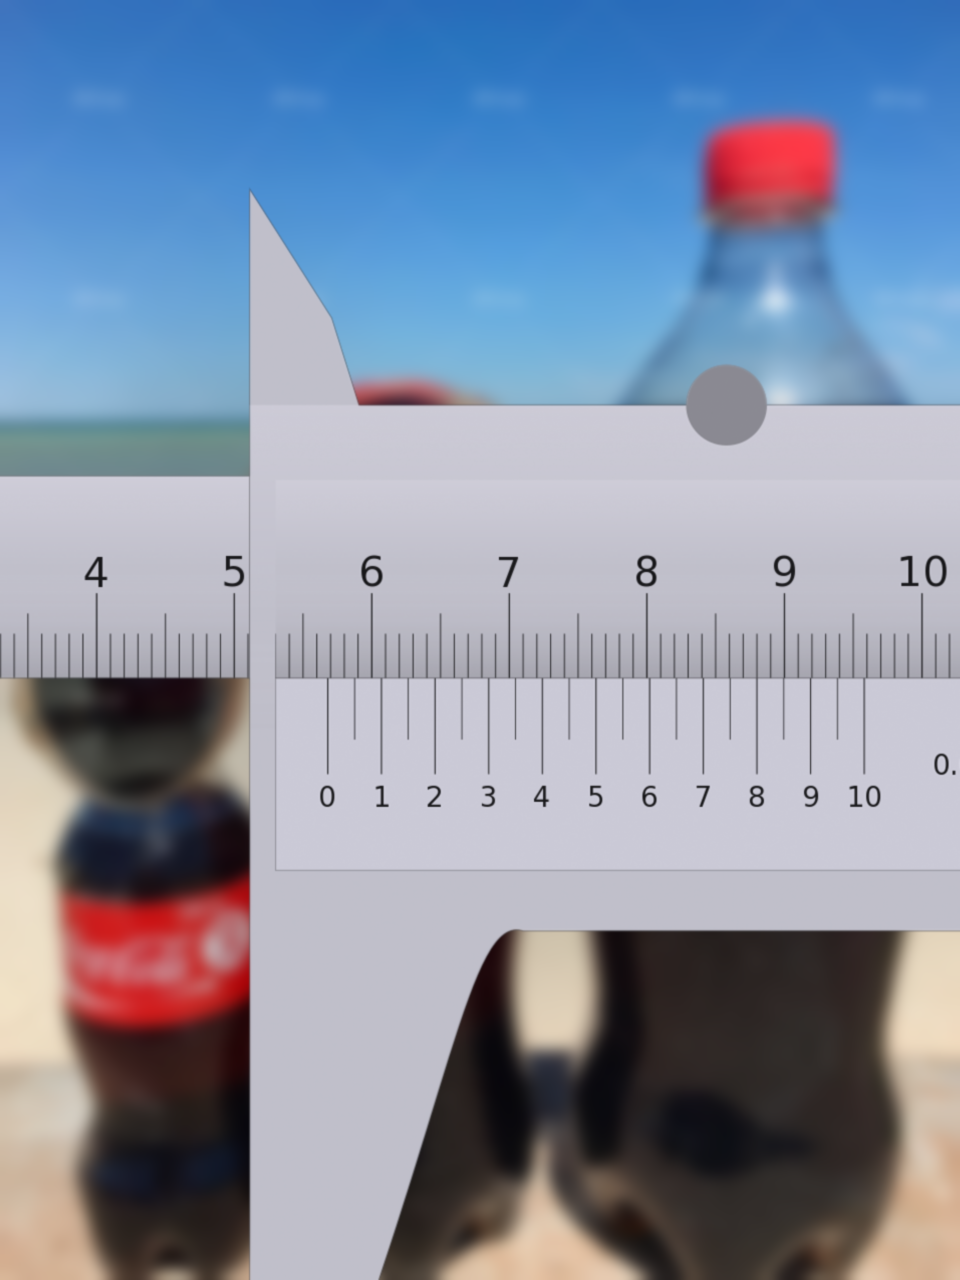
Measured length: 56.8 mm
